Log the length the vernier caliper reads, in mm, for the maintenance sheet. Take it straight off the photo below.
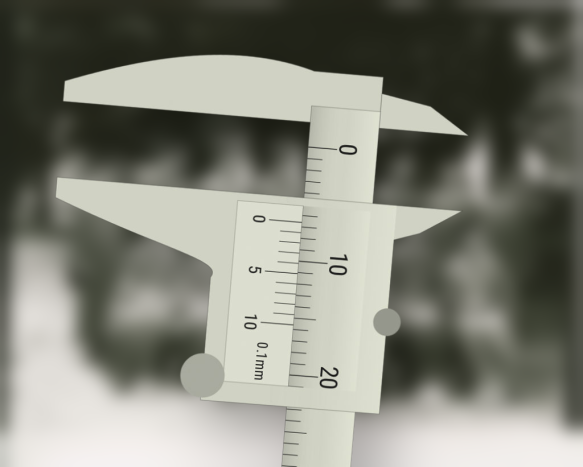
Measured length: 6.6 mm
